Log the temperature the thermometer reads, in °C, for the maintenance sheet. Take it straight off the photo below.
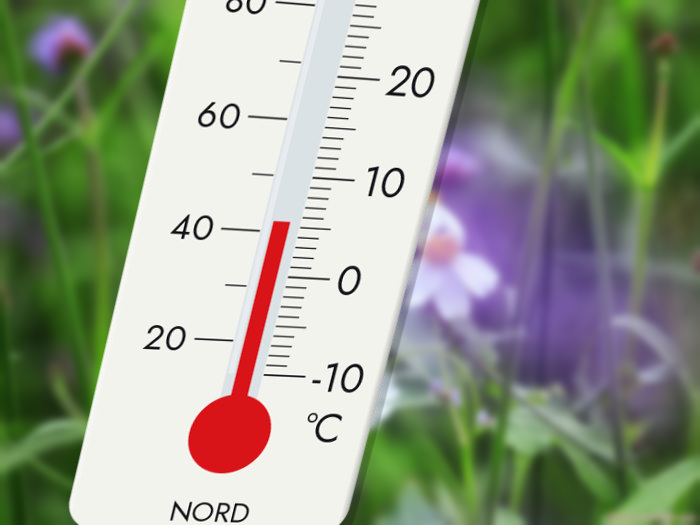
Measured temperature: 5.5 °C
